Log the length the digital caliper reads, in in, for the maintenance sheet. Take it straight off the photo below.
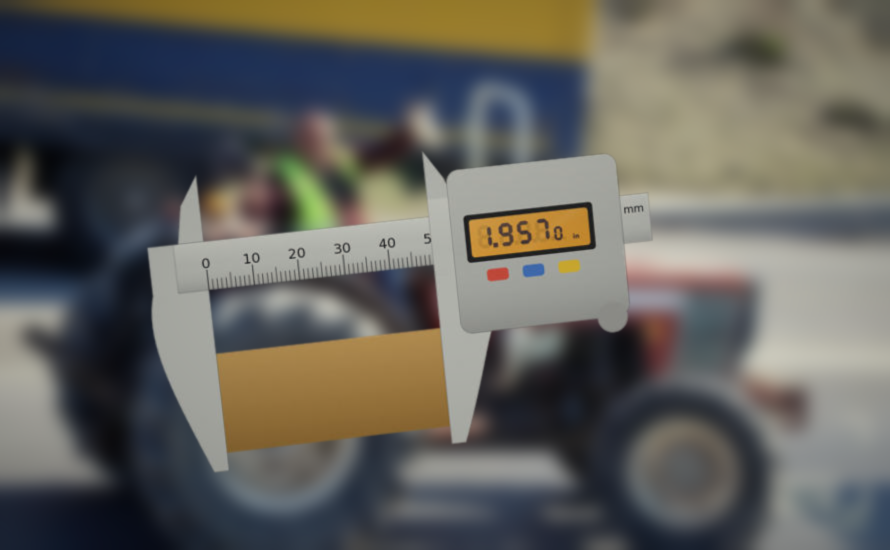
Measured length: 1.9570 in
